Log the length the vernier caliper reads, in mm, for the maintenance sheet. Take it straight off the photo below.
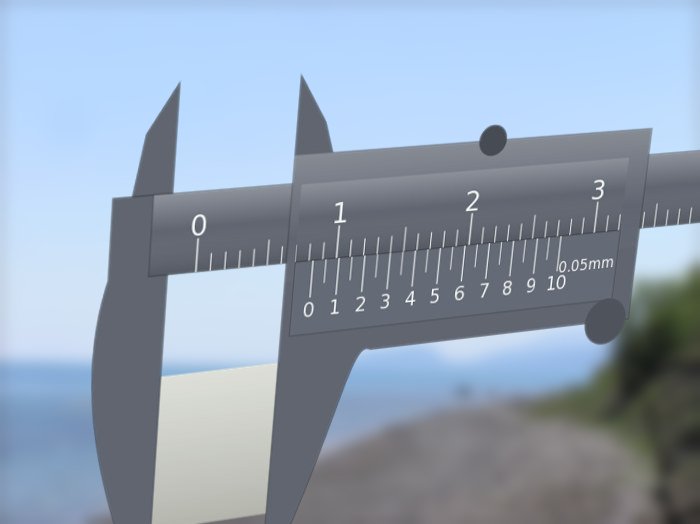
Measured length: 8.3 mm
